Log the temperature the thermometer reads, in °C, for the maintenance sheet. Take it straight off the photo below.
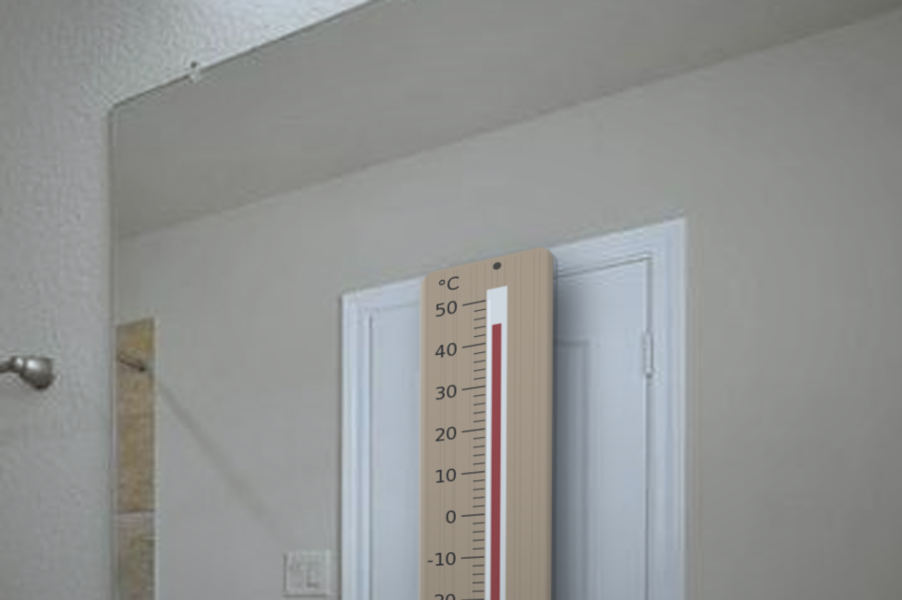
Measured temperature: 44 °C
